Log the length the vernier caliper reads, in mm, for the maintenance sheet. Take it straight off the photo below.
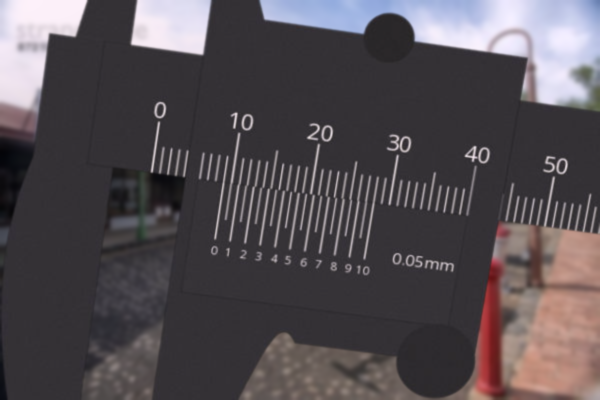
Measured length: 9.0 mm
